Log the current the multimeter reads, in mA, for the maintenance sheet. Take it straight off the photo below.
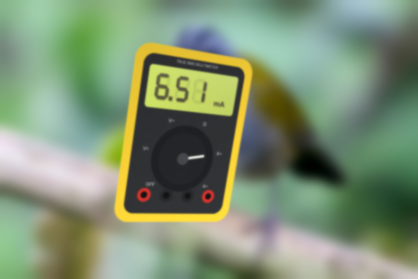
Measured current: 6.51 mA
